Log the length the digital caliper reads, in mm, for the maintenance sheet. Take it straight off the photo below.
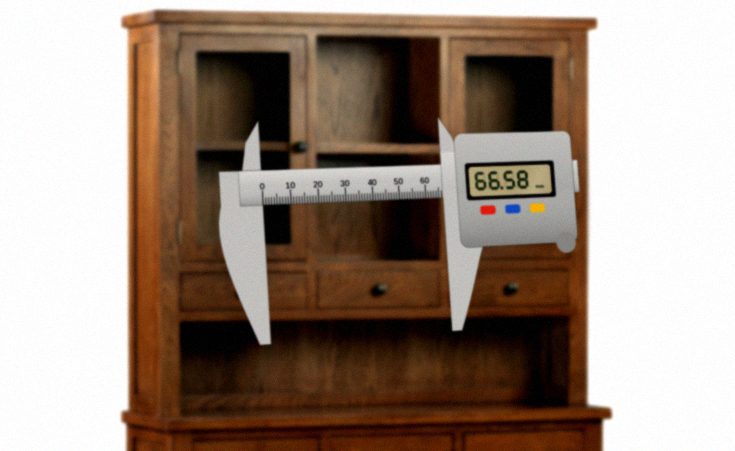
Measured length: 66.58 mm
